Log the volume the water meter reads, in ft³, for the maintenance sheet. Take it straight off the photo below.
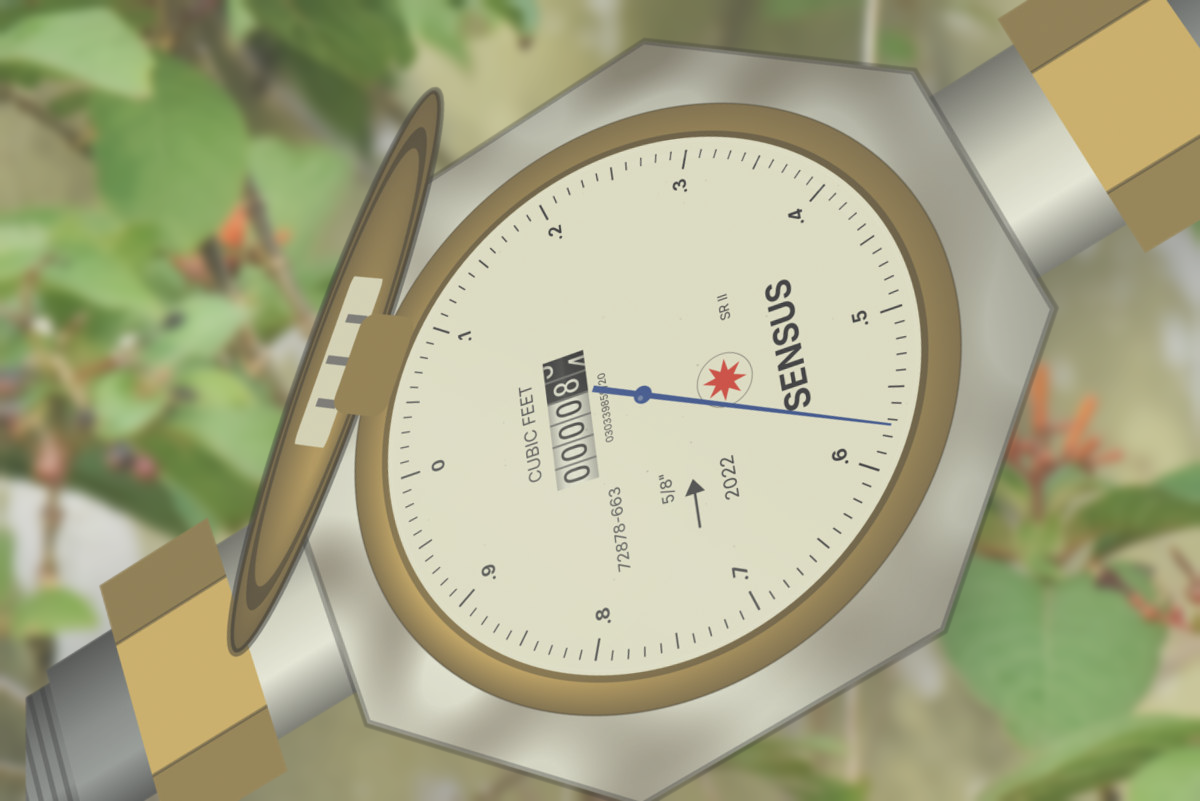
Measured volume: 83.57 ft³
